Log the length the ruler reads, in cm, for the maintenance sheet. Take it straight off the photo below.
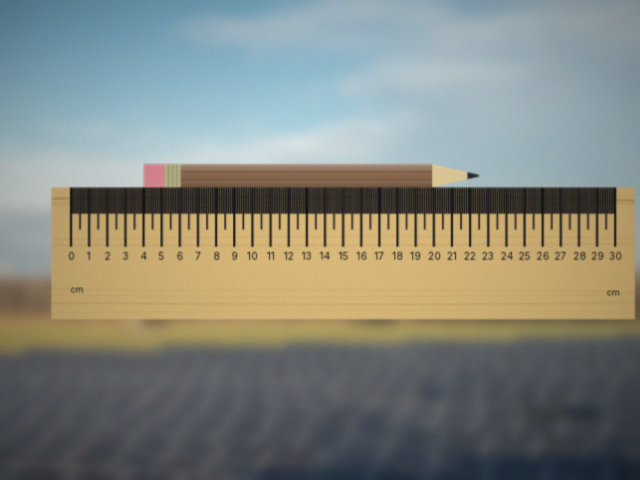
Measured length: 18.5 cm
